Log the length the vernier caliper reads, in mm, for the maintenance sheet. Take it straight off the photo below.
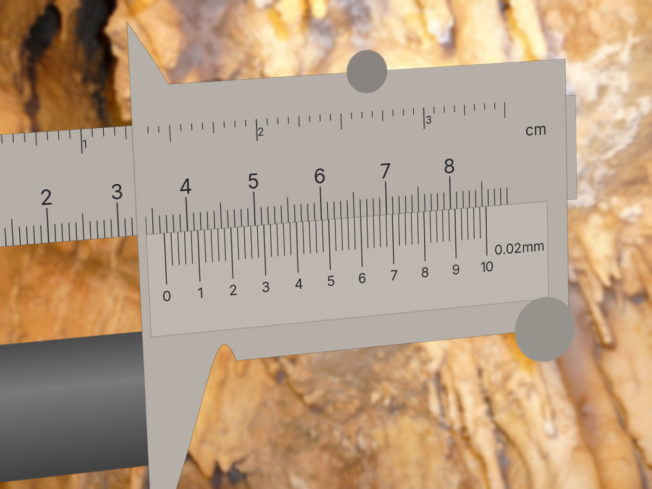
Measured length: 36.6 mm
